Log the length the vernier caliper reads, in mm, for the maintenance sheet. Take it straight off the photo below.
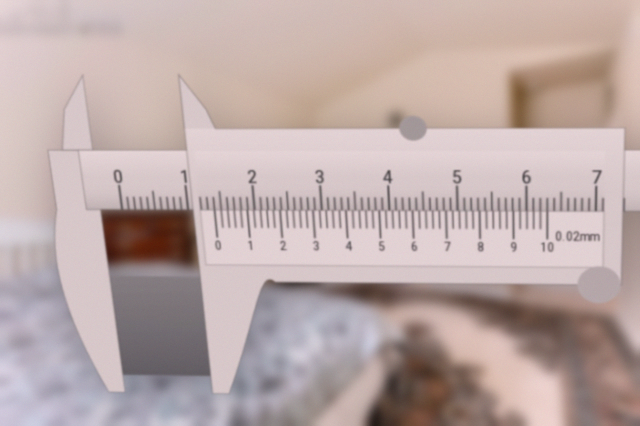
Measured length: 14.0 mm
